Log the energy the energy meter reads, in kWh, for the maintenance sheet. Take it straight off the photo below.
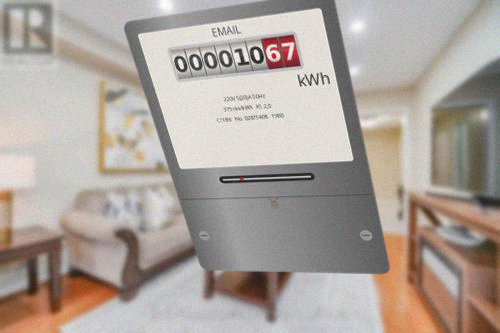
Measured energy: 10.67 kWh
